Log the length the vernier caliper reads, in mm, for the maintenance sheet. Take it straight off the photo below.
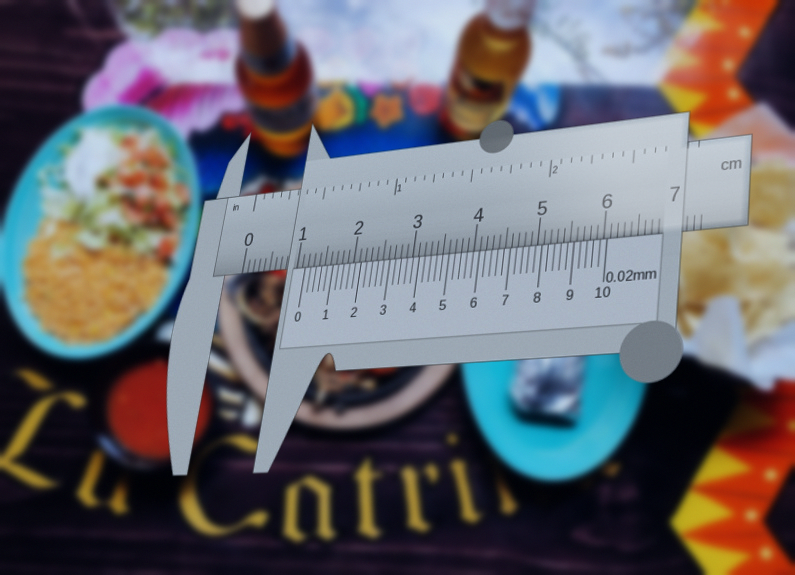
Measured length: 11.5 mm
